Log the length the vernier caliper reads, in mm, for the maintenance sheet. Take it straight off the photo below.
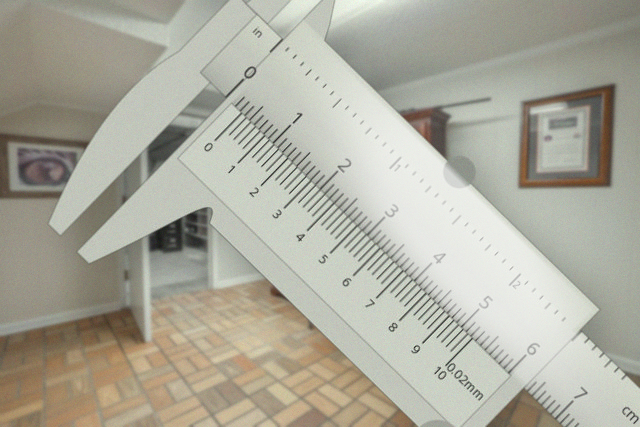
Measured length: 3.4 mm
